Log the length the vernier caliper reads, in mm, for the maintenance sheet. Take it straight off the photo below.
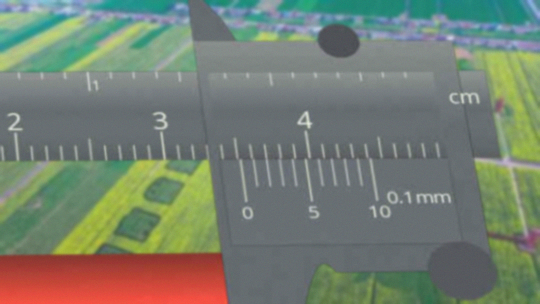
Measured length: 35.2 mm
